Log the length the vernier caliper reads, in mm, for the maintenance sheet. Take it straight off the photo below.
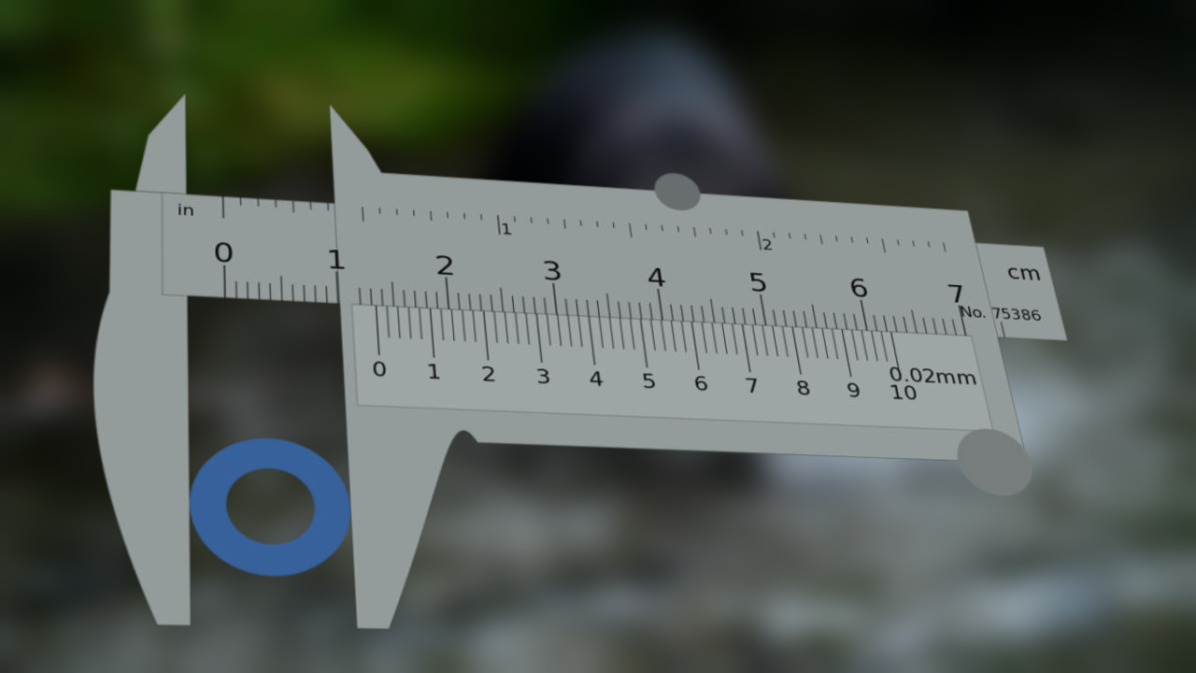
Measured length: 13.4 mm
